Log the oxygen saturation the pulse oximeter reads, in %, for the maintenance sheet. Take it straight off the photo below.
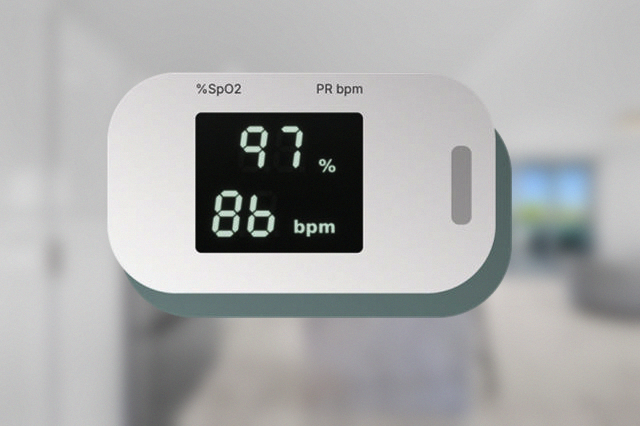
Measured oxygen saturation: 97 %
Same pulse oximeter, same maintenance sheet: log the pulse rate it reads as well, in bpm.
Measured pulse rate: 86 bpm
